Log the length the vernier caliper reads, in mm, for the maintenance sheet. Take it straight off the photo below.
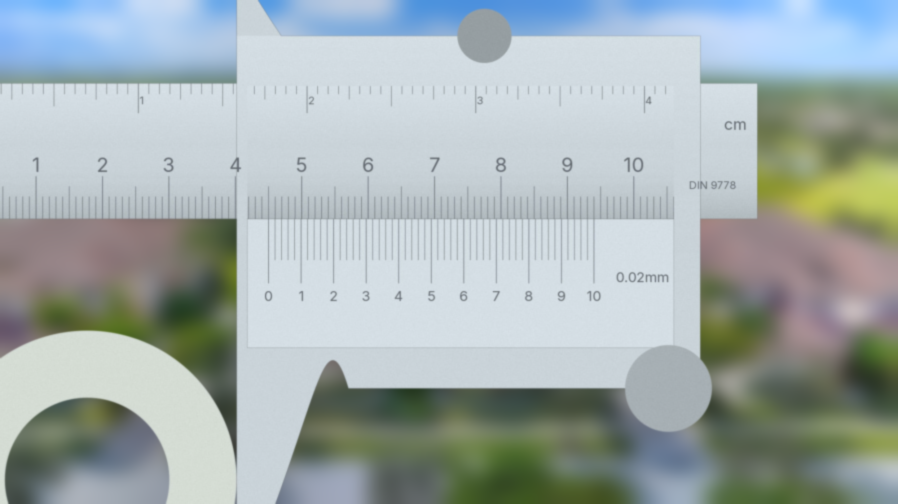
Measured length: 45.0 mm
